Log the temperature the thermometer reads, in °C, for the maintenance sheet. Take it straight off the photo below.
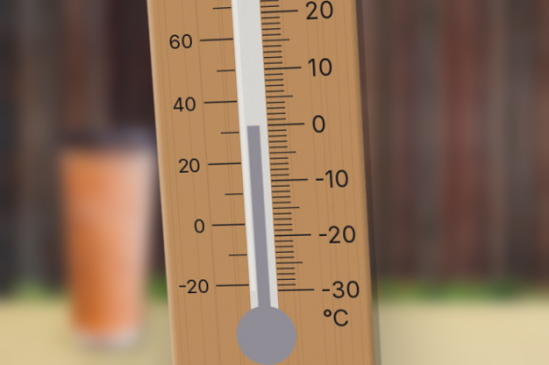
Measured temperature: 0 °C
